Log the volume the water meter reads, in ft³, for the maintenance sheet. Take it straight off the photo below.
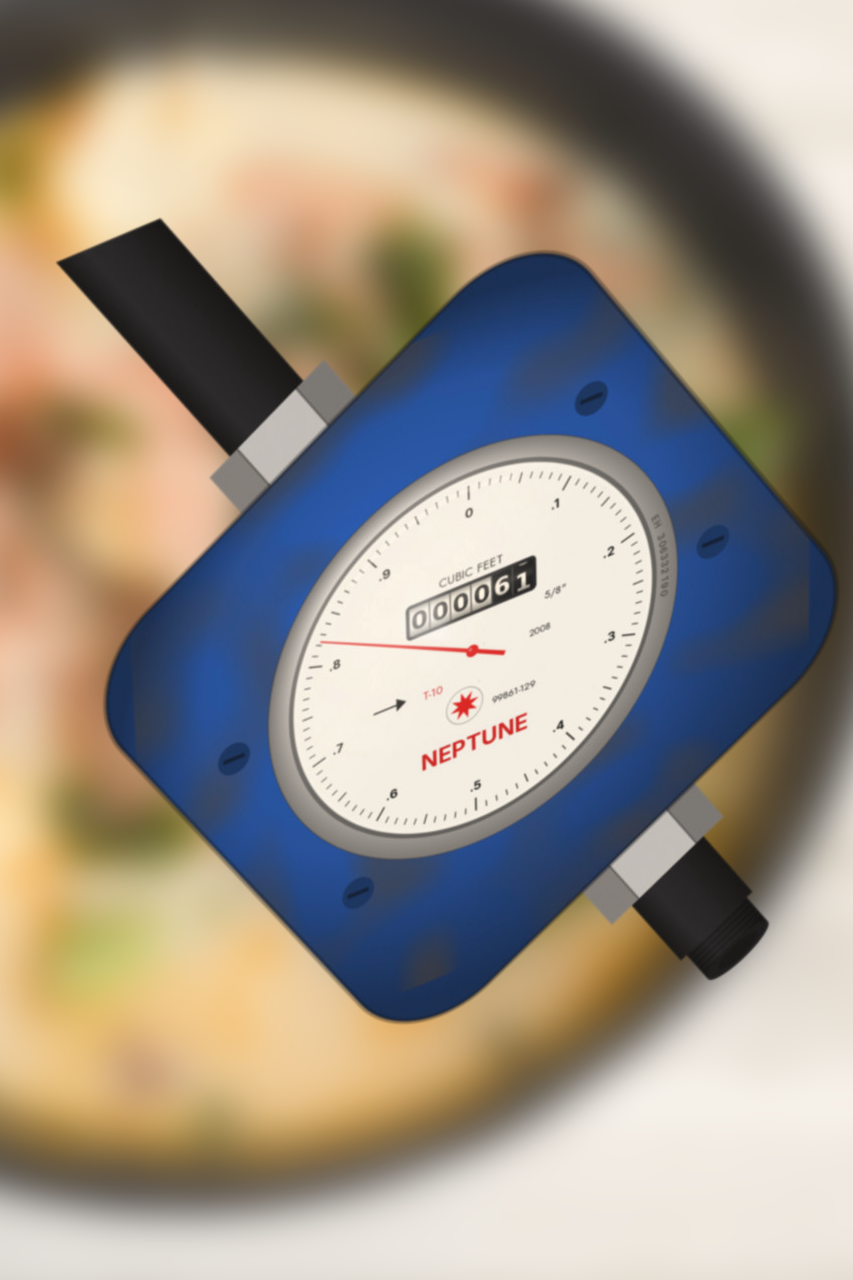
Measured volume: 60.82 ft³
